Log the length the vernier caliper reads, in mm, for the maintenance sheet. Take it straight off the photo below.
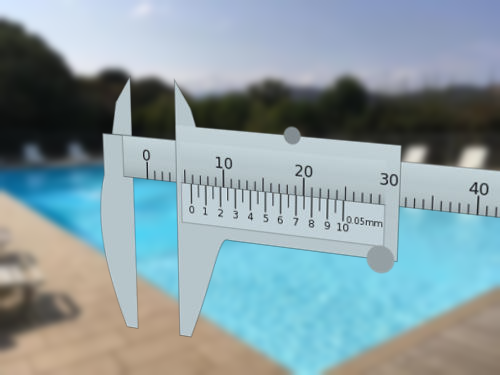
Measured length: 5.8 mm
